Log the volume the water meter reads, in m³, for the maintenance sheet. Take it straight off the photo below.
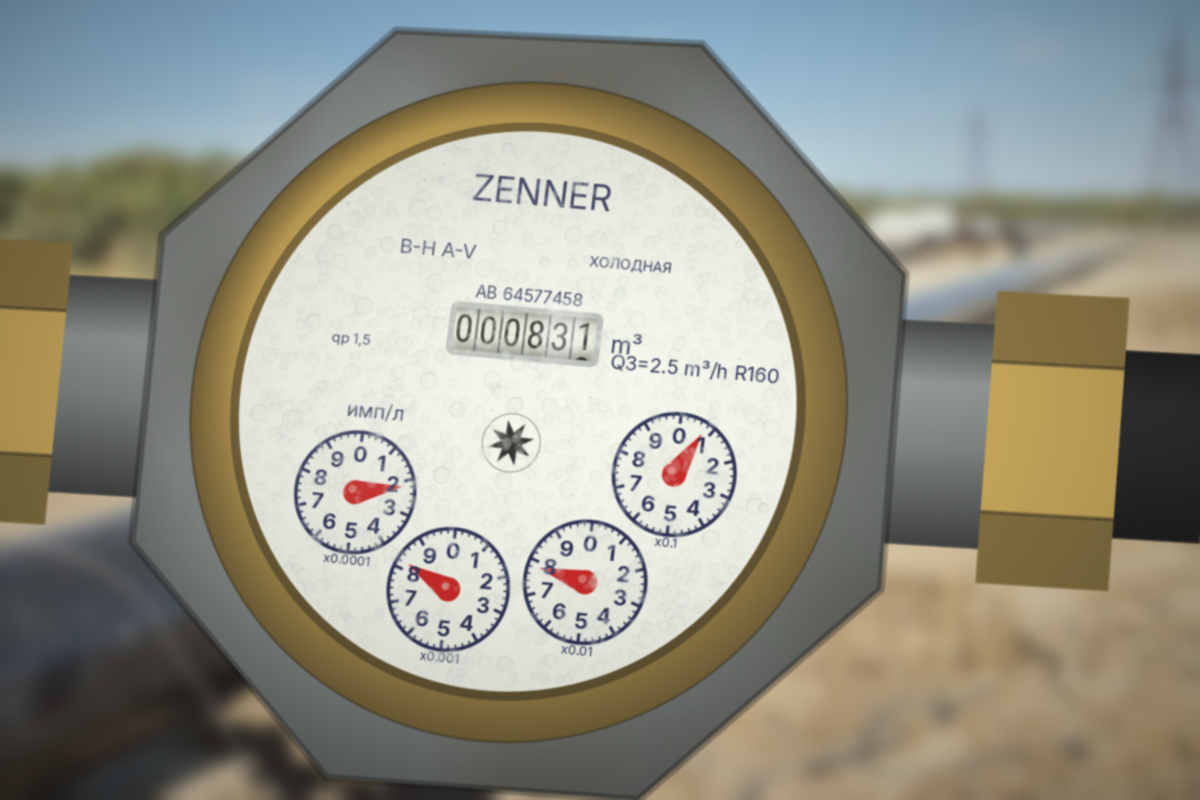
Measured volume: 831.0782 m³
